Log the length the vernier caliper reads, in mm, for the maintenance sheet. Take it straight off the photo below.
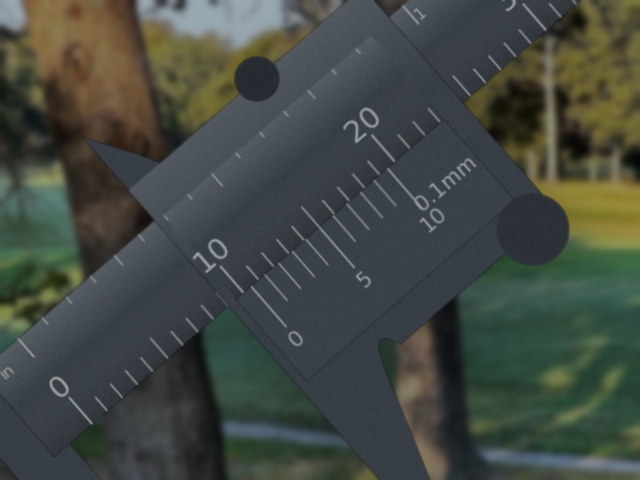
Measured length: 10.5 mm
